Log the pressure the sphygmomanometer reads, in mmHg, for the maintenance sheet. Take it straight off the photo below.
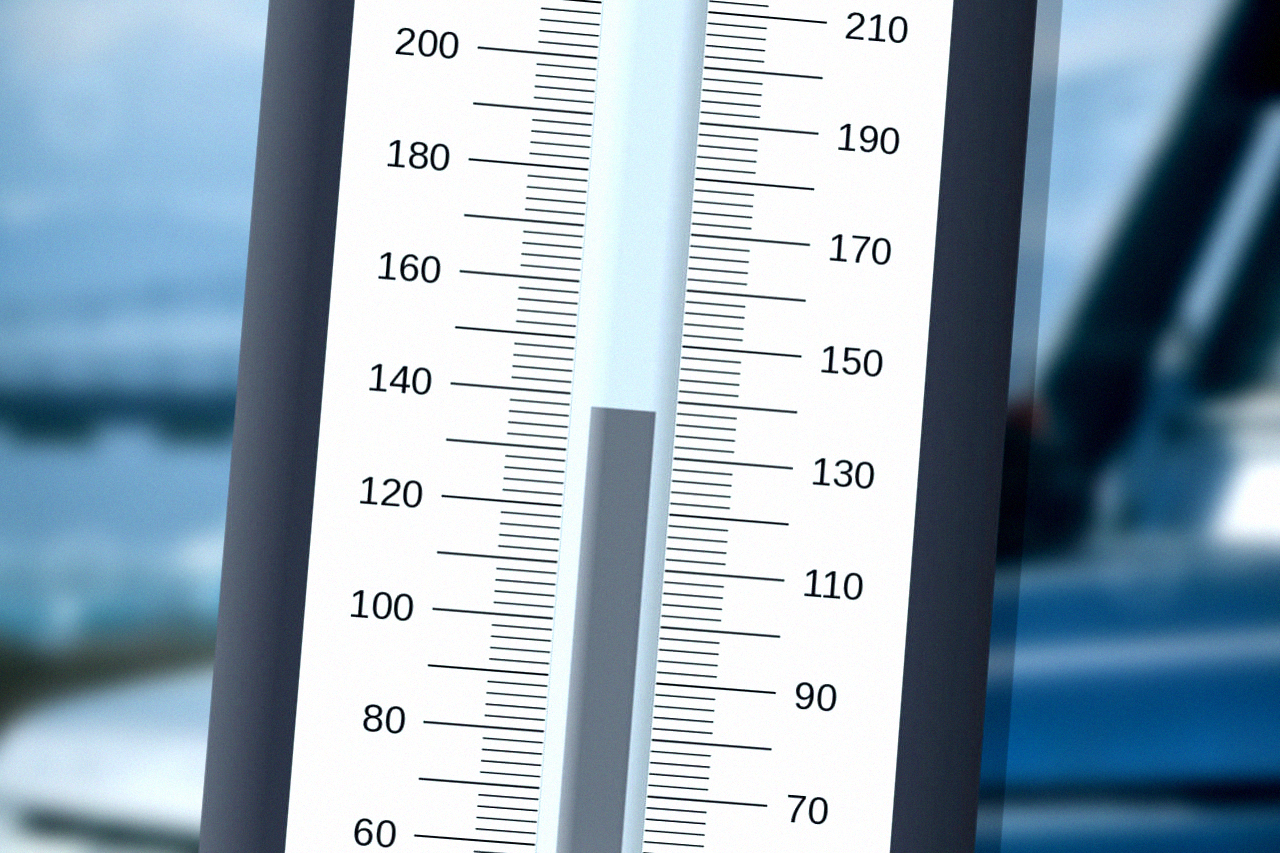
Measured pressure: 138 mmHg
